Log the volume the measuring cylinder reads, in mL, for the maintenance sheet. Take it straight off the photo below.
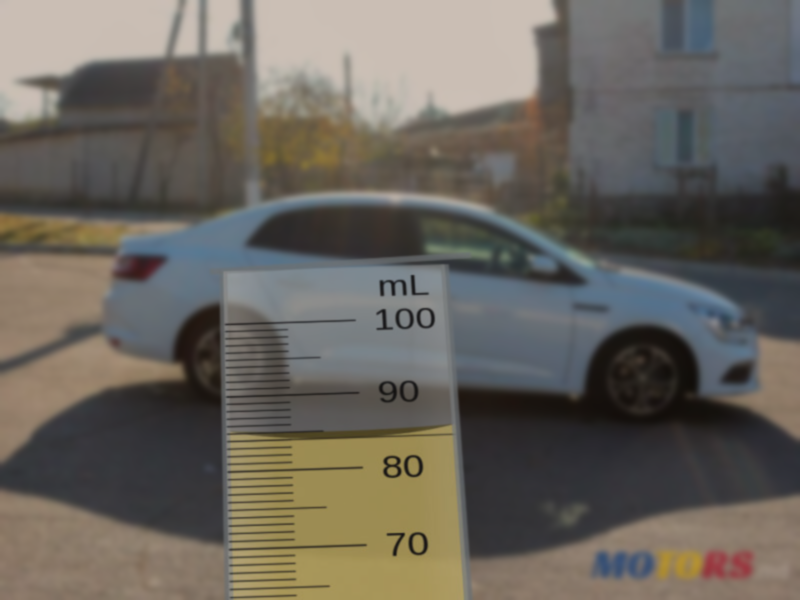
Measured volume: 84 mL
